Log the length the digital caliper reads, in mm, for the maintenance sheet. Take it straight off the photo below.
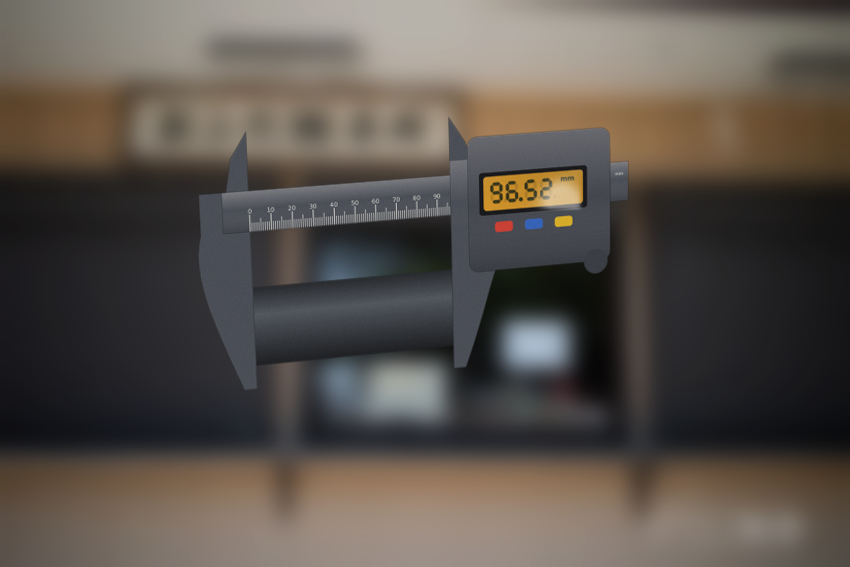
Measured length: 96.52 mm
